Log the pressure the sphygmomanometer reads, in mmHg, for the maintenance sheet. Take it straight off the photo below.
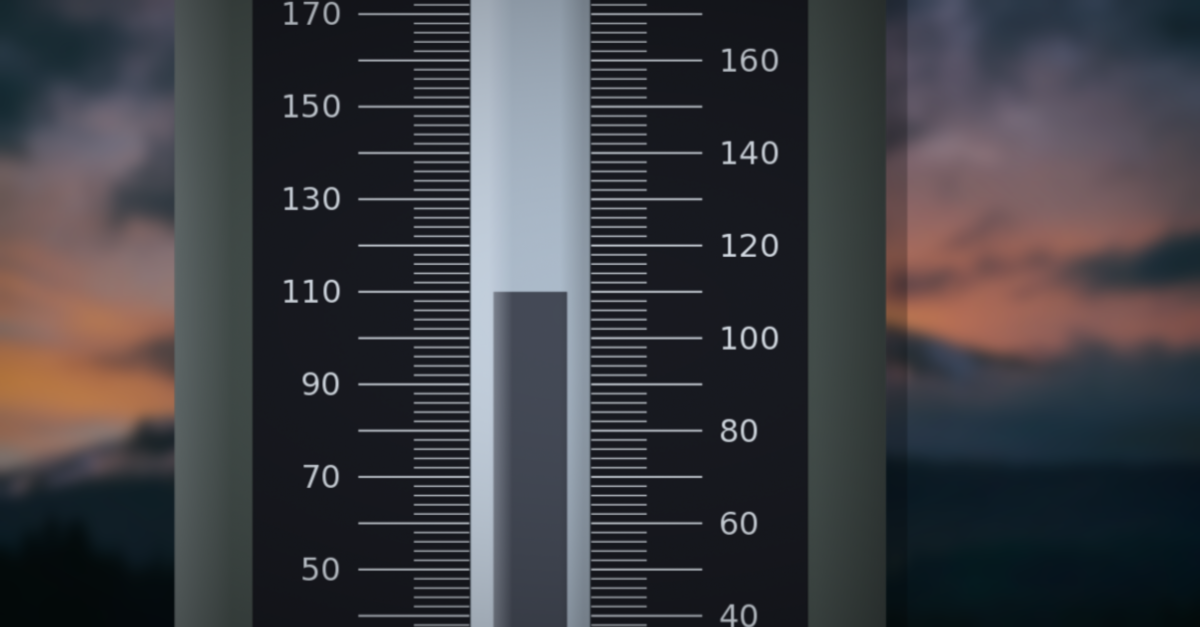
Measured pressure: 110 mmHg
